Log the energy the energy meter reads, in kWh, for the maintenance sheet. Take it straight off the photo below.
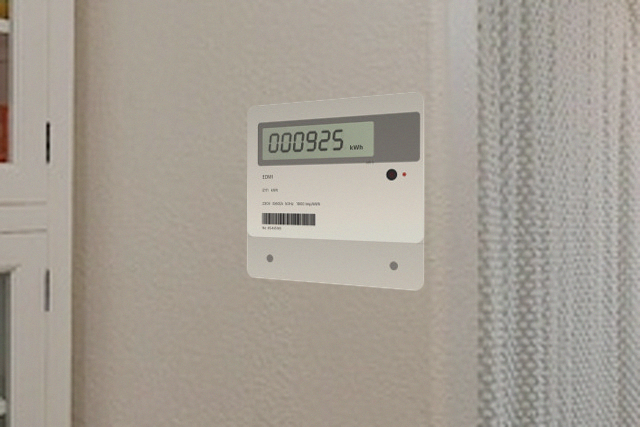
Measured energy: 925 kWh
